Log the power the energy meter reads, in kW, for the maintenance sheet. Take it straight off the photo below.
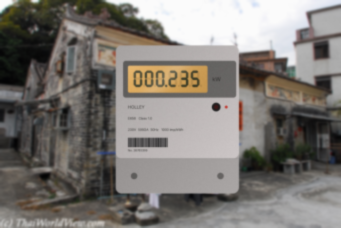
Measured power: 0.235 kW
